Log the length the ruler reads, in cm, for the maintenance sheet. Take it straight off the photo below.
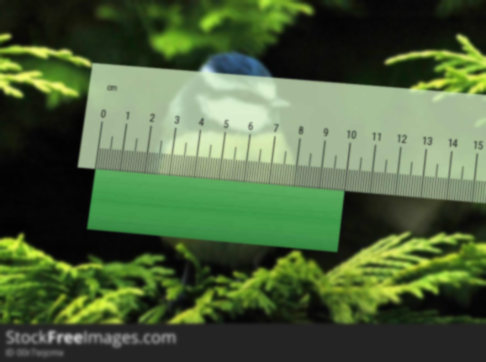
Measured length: 10 cm
